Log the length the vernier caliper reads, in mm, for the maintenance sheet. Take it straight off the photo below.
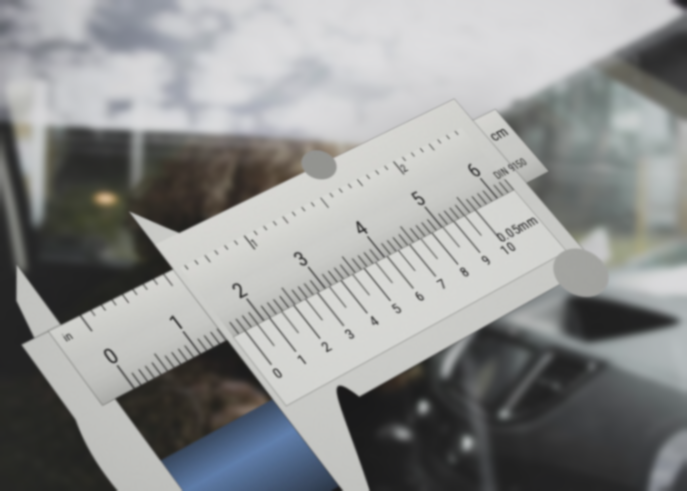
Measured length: 17.0 mm
